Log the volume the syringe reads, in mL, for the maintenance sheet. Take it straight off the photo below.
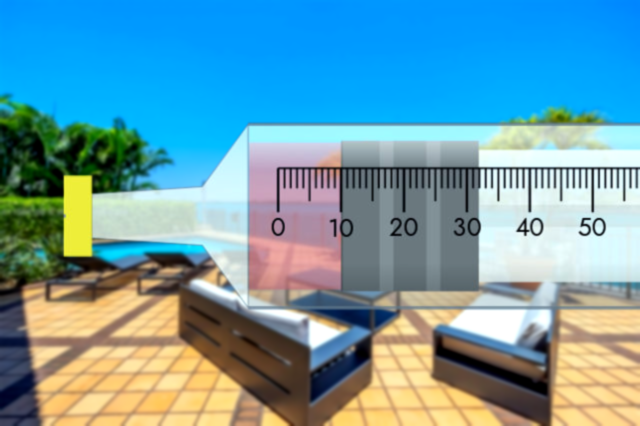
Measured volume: 10 mL
